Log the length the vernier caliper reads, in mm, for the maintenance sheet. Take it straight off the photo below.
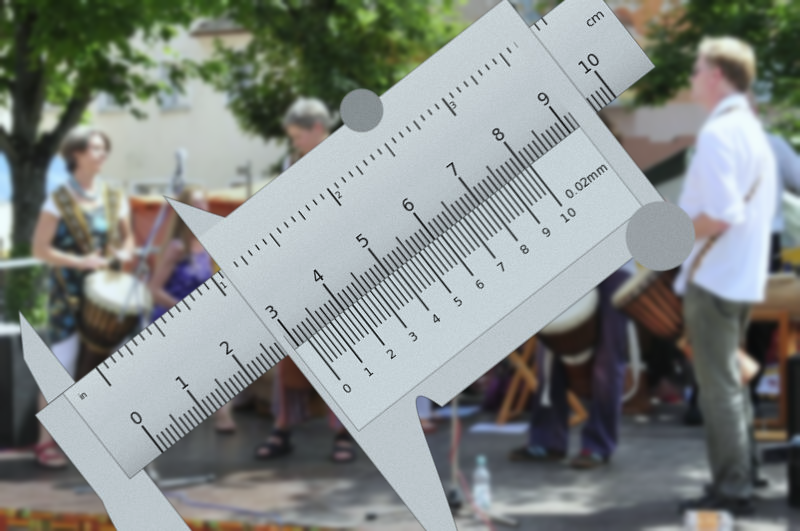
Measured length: 32.0 mm
